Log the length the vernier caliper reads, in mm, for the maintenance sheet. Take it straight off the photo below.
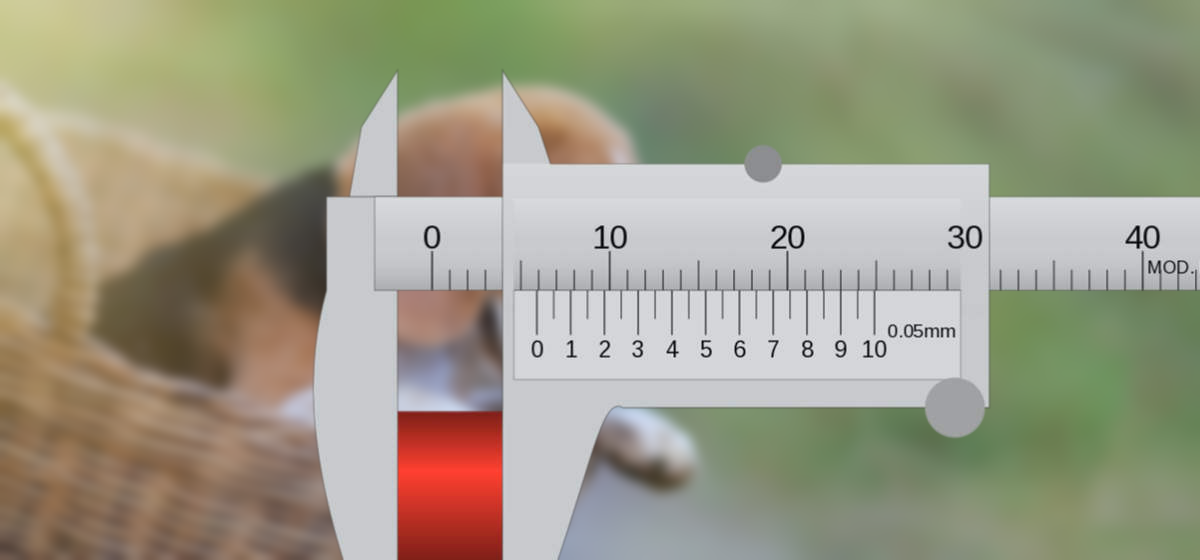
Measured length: 5.9 mm
